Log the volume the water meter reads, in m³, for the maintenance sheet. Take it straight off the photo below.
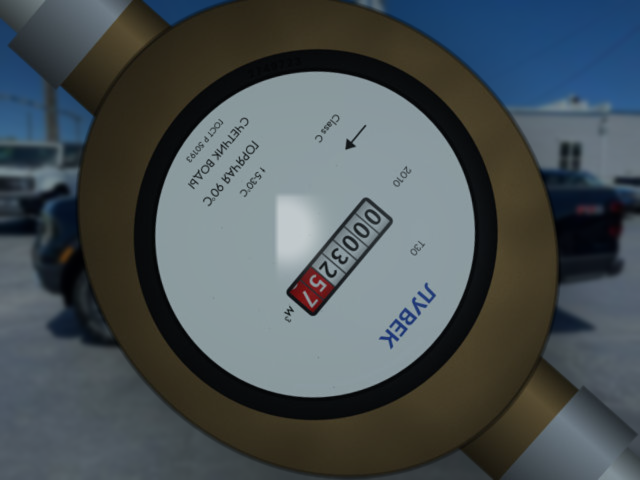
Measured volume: 32.57 m³
